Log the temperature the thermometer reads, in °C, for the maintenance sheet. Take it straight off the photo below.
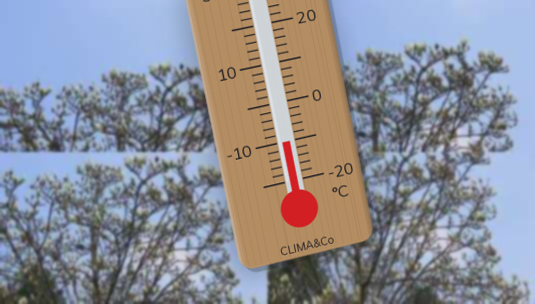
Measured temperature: -10 °C
